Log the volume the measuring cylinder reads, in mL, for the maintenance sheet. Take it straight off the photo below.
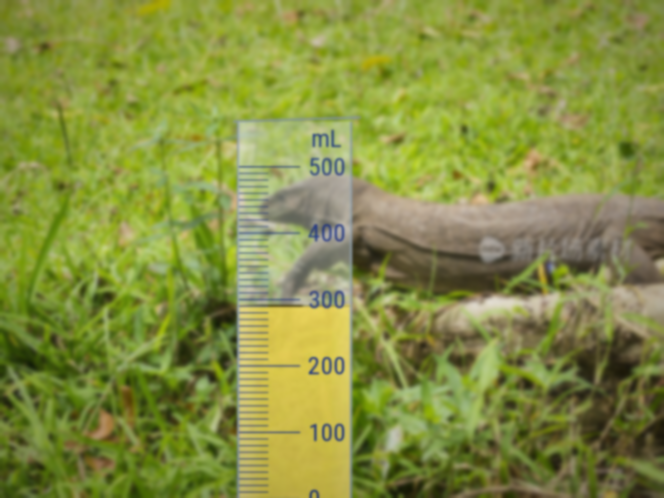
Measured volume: 290 mL
